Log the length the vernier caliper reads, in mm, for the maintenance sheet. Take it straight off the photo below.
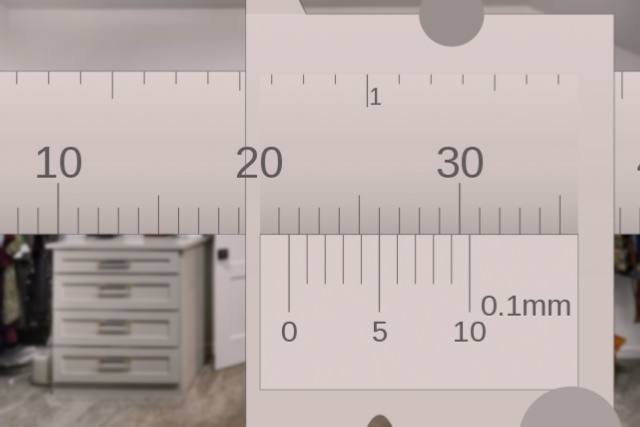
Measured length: 21.5 mm
